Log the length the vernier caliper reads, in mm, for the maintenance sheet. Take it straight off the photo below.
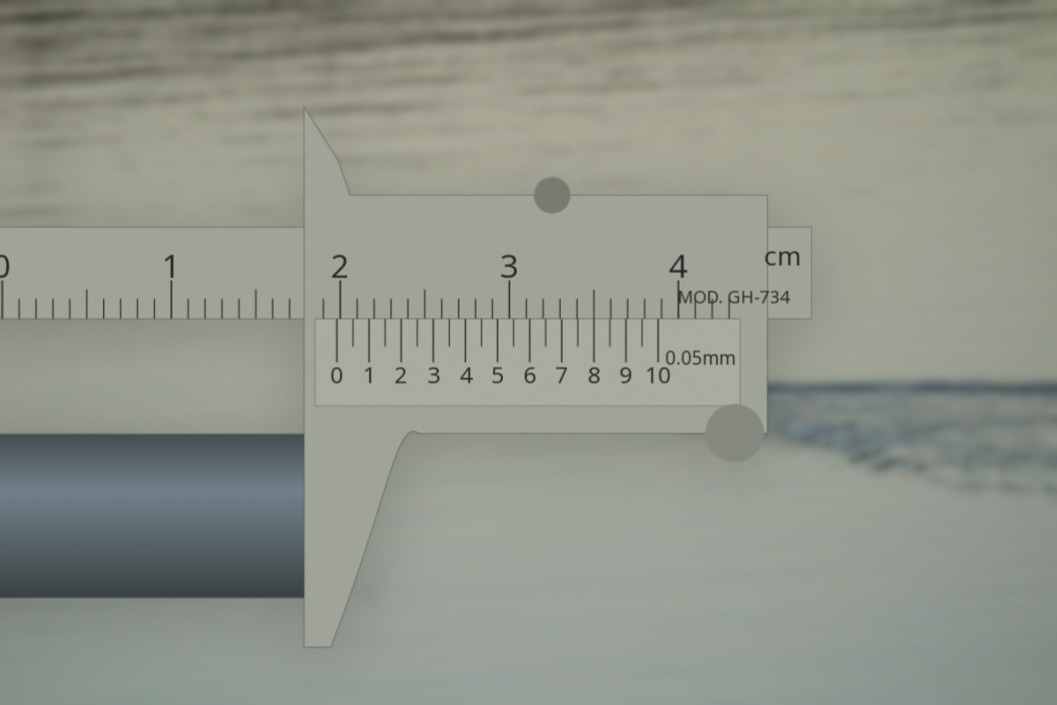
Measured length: 19.8 mm
